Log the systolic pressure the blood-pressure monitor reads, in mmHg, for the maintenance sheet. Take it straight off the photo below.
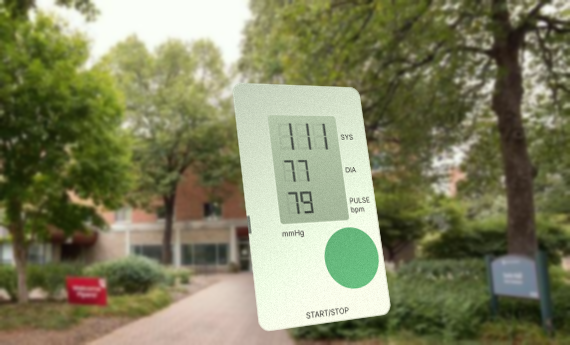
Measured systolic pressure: 111 mmHg
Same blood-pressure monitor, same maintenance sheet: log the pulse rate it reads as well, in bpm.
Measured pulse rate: 79 bpm
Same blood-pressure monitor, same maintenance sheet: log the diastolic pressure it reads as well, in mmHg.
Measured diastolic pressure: 77 mmHg
